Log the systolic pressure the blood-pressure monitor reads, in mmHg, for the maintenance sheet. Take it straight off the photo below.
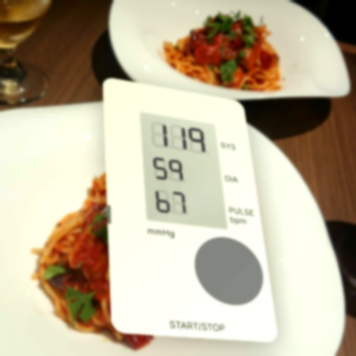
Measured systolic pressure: 119 mmHg
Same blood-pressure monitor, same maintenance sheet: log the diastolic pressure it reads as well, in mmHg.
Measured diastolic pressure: 59 mmHg
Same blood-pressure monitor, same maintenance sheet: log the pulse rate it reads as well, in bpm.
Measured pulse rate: 67 bpm
